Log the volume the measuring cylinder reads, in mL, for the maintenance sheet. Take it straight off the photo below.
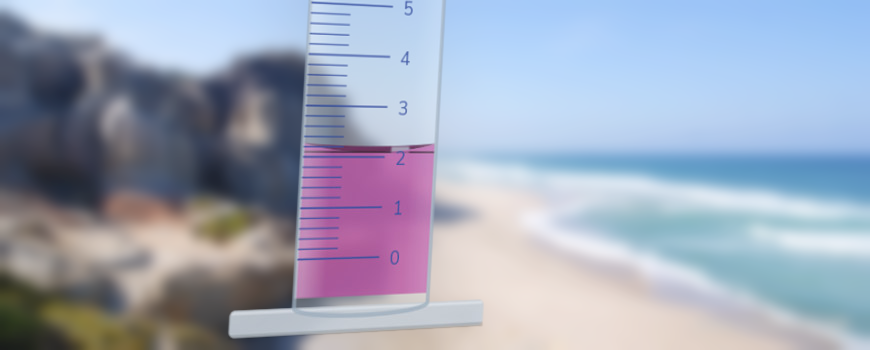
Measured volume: 2.1 mL
